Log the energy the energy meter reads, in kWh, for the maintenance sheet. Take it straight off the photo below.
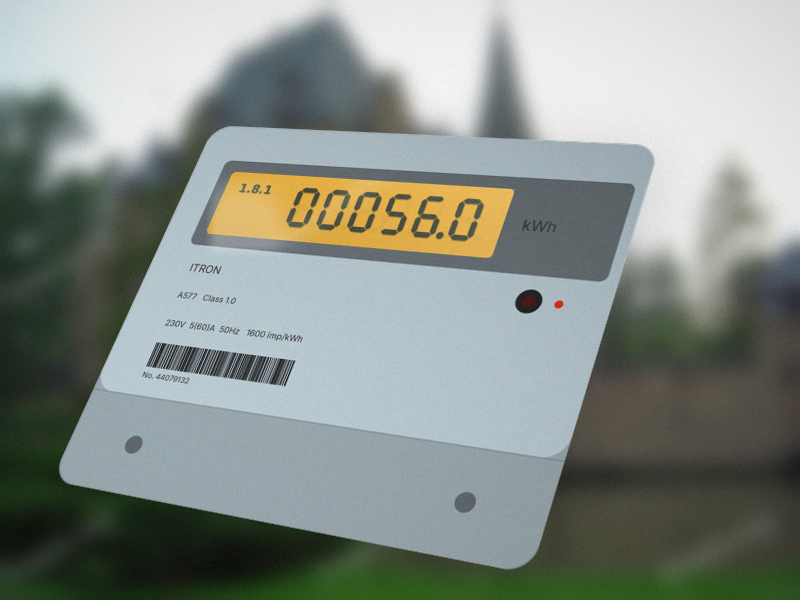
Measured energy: 56.0 kWh
